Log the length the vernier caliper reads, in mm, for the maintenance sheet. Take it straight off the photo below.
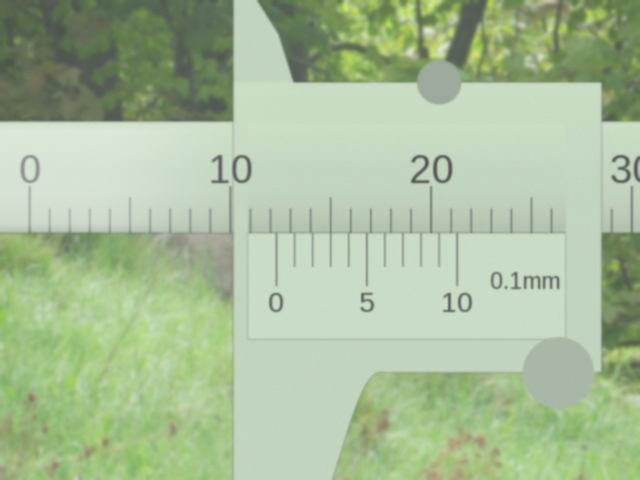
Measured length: 12.3 mm
